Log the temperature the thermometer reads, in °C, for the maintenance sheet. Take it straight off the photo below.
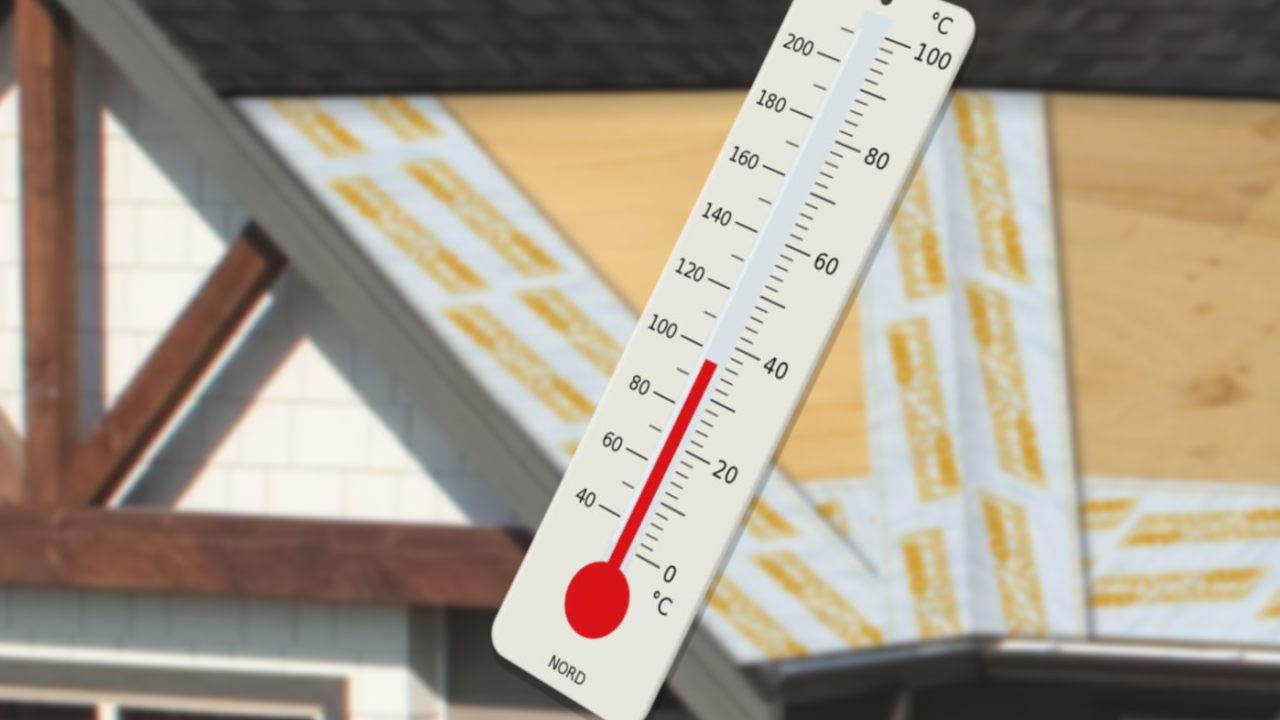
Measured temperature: 36 °C
